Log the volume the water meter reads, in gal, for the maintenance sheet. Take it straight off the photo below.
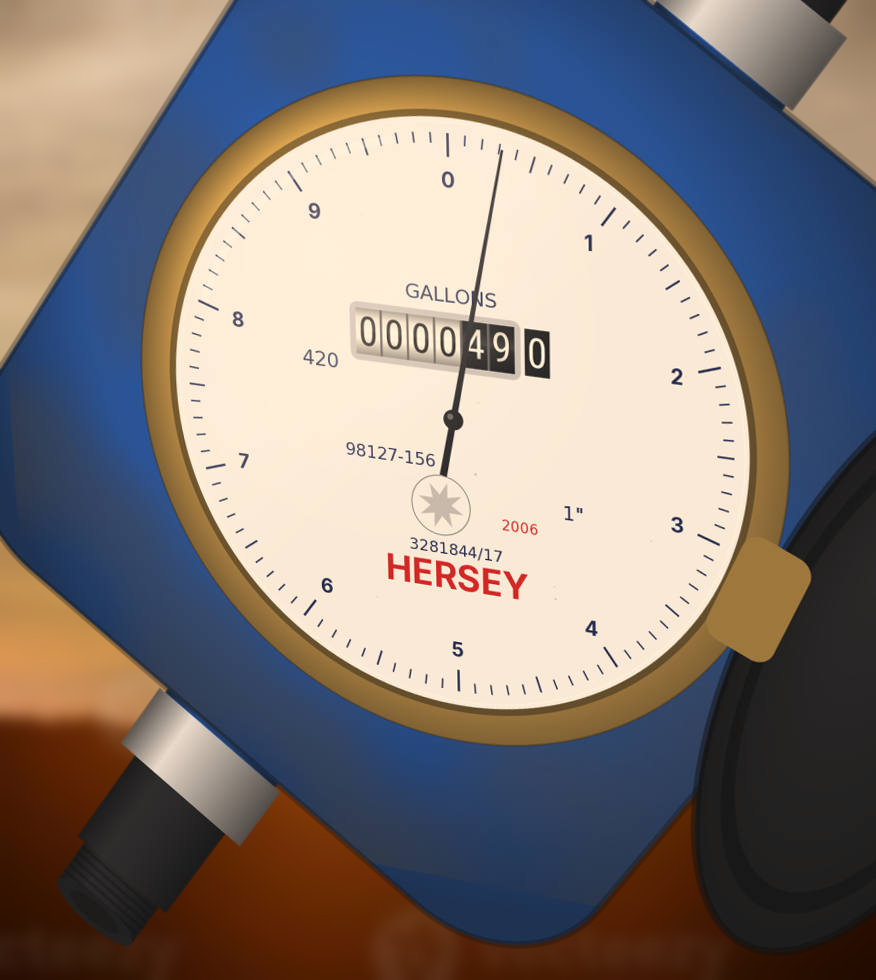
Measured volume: 490.3 gal
